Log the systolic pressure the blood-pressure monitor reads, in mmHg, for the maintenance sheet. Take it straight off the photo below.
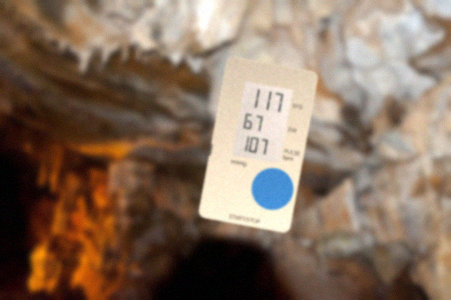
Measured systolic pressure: 117 mmHg
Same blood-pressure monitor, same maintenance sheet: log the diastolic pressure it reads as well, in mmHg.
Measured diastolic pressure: 67 mmHg
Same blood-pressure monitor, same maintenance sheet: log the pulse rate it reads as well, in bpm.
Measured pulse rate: 107 bpm
